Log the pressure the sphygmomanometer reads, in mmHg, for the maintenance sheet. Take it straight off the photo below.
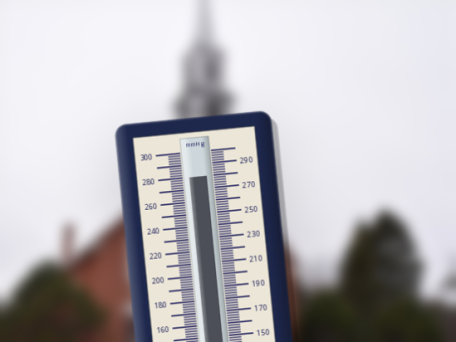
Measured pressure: 280 mmHg
